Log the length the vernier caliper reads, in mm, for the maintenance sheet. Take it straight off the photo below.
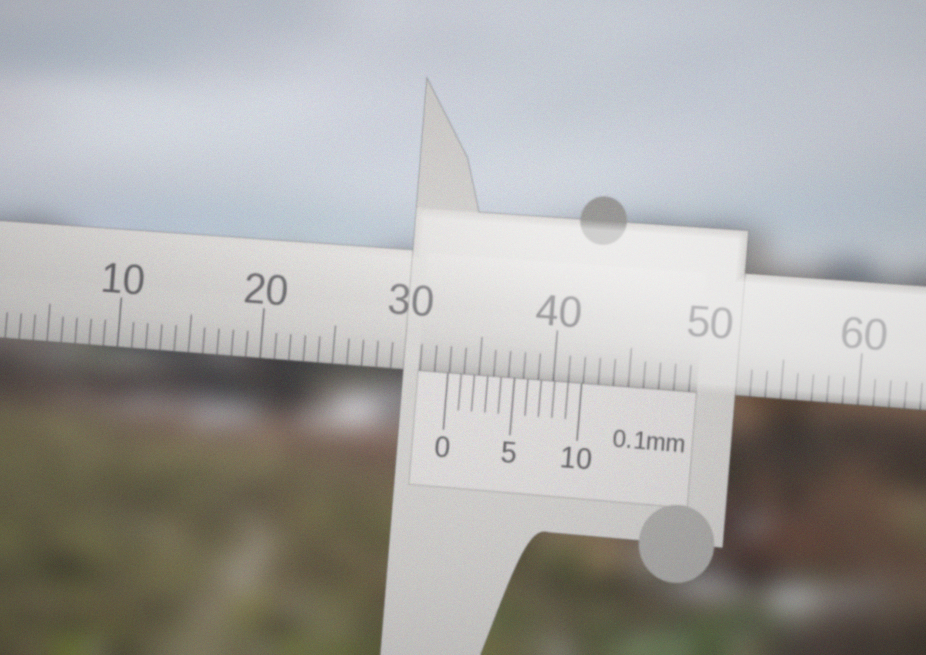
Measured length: 32.9 mm
